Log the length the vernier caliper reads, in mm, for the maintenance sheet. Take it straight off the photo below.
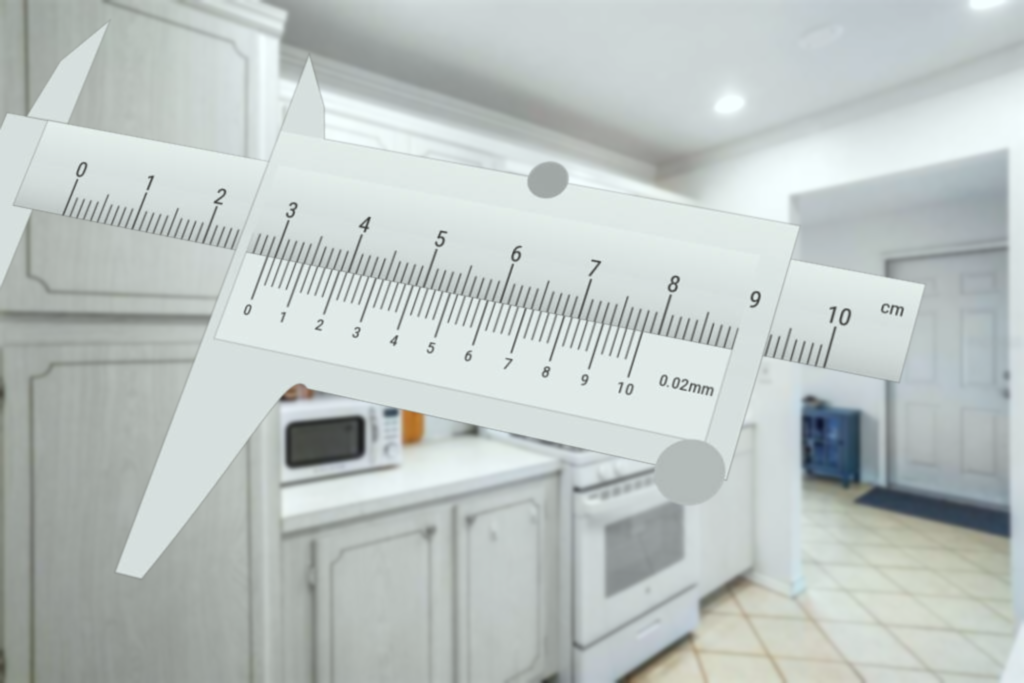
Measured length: 29.0 mm
